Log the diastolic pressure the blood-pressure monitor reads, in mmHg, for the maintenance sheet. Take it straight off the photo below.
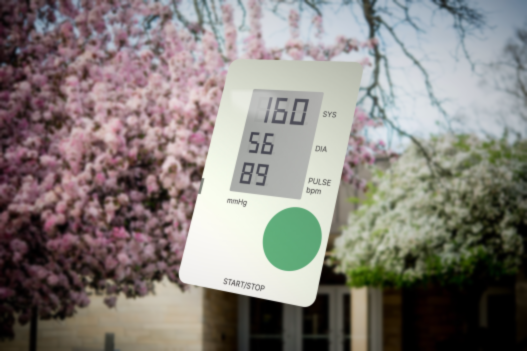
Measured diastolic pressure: 56 mmHg
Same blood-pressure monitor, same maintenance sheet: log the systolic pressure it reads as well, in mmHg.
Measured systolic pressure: 160 mmHg
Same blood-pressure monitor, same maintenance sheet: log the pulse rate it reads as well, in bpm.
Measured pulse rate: 89 bpm
